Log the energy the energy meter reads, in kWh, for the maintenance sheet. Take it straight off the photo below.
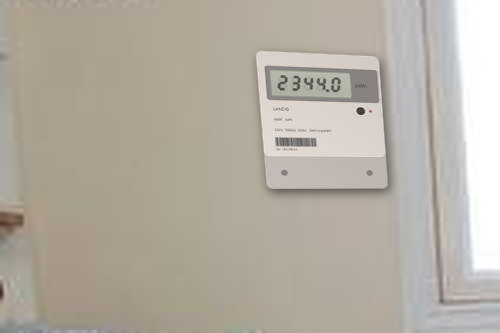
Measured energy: 2344.0 kWh
